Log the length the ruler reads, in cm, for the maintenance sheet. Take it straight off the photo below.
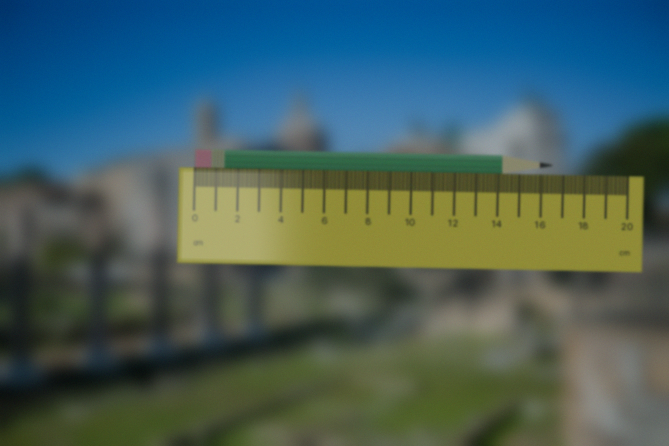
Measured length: 16.5 cm
